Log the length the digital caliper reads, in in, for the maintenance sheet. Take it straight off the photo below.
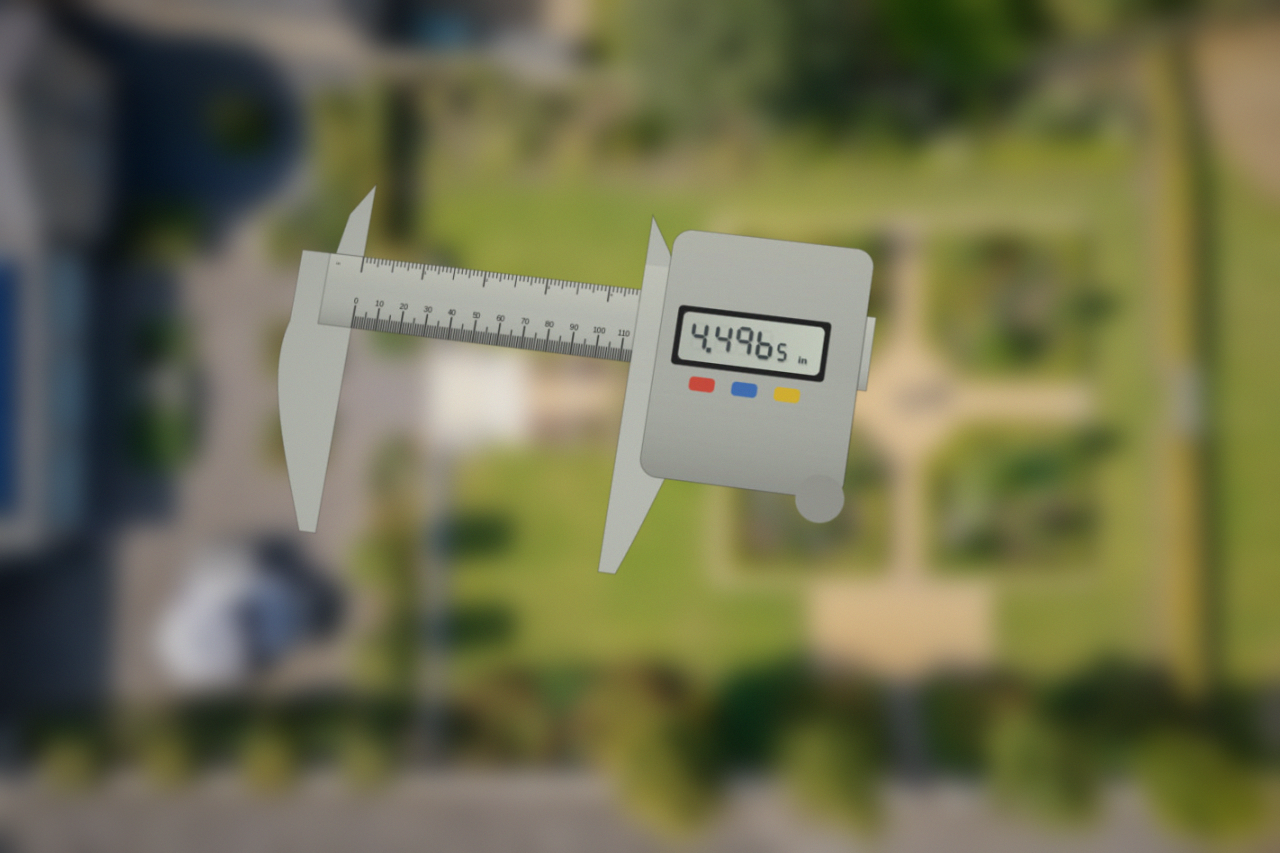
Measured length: 4.4965 in
